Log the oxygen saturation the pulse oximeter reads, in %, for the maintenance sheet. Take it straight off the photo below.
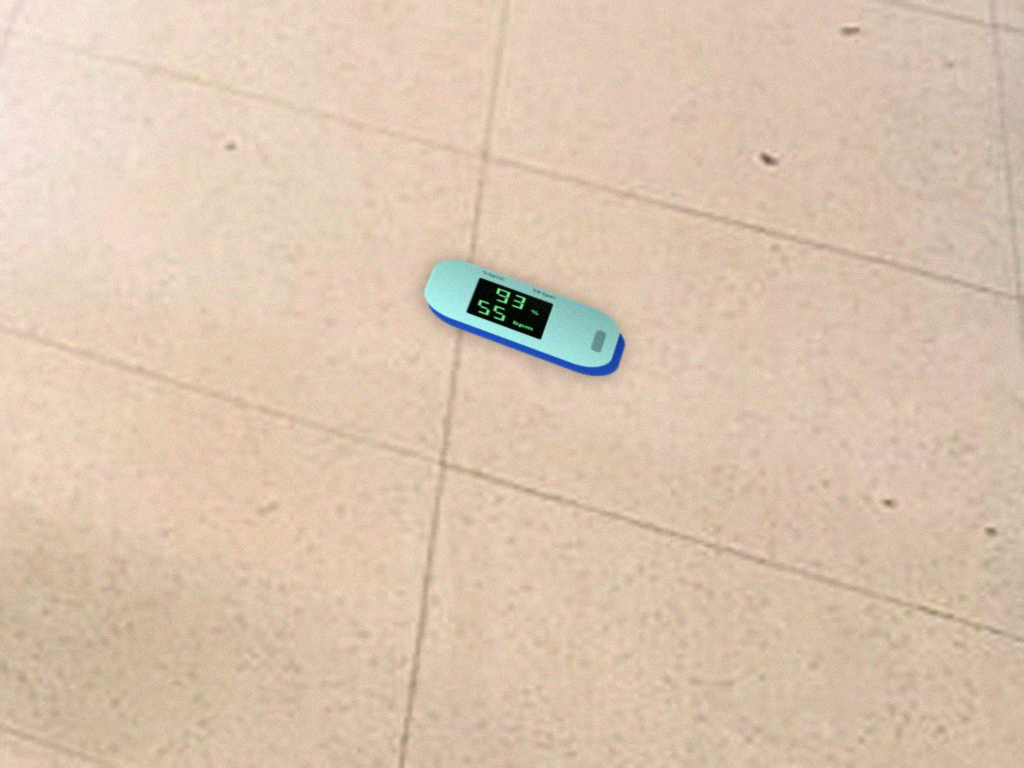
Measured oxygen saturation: 93 %
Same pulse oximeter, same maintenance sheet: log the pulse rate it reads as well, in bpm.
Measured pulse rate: 55 bpm
